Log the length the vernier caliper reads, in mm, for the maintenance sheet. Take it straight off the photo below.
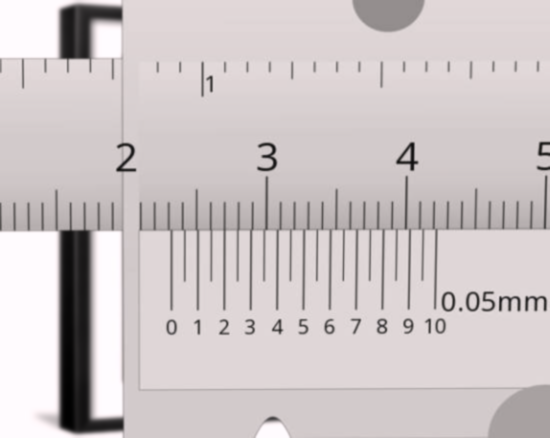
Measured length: 23.2 mm
